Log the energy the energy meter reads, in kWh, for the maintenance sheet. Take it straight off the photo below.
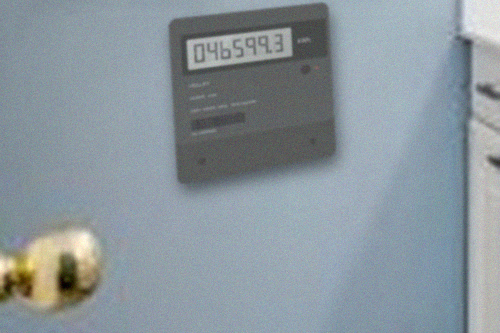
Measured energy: 46599.3 kWh
